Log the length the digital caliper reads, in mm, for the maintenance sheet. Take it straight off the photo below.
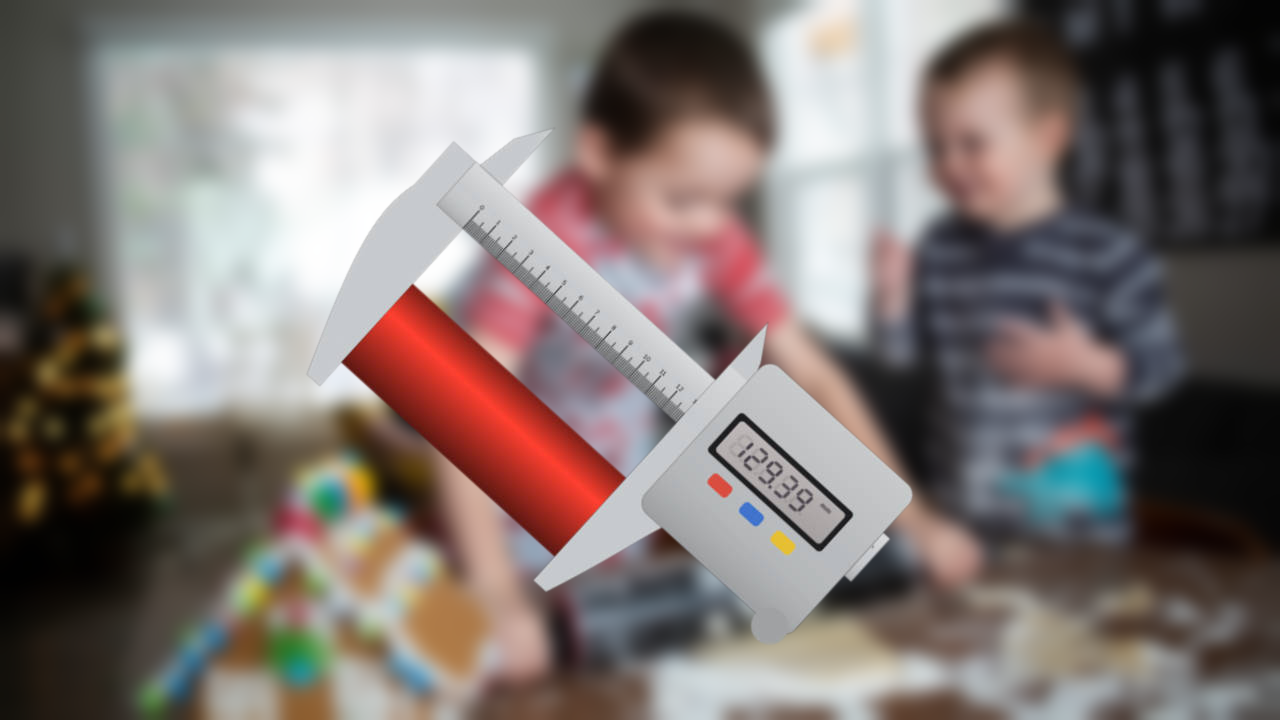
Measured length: 129.39 mm
